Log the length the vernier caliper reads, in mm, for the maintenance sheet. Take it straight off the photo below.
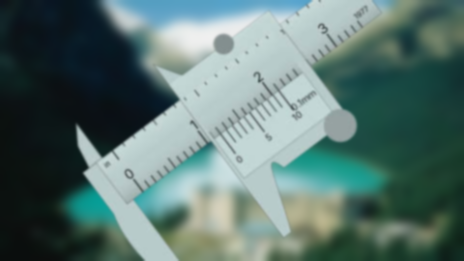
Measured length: 12.0 mm
